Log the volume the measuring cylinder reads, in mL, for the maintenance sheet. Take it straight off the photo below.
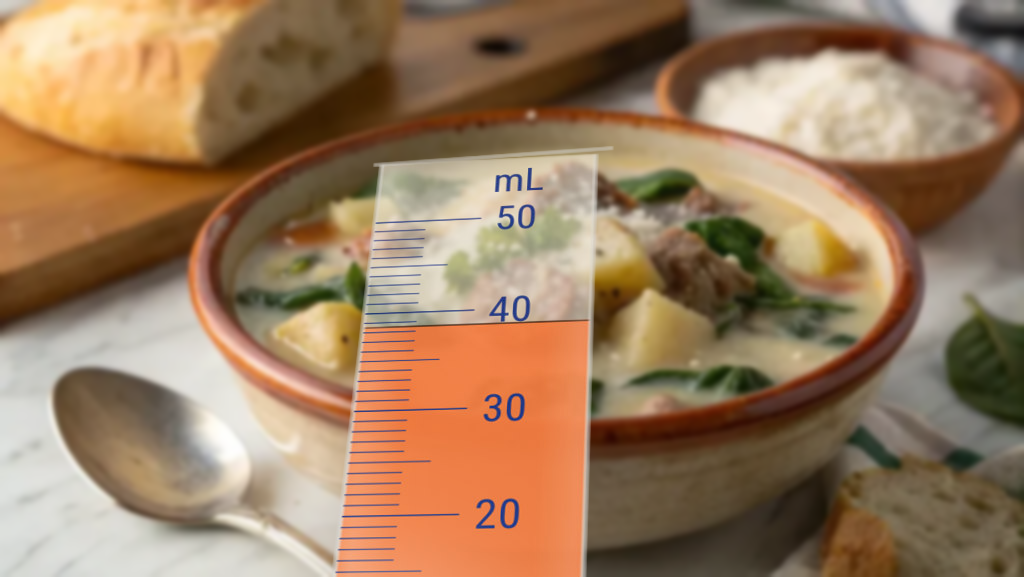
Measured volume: 38.5 mL
